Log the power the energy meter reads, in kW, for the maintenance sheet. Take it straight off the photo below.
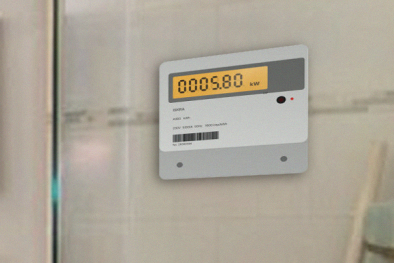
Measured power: 5.80 kW
